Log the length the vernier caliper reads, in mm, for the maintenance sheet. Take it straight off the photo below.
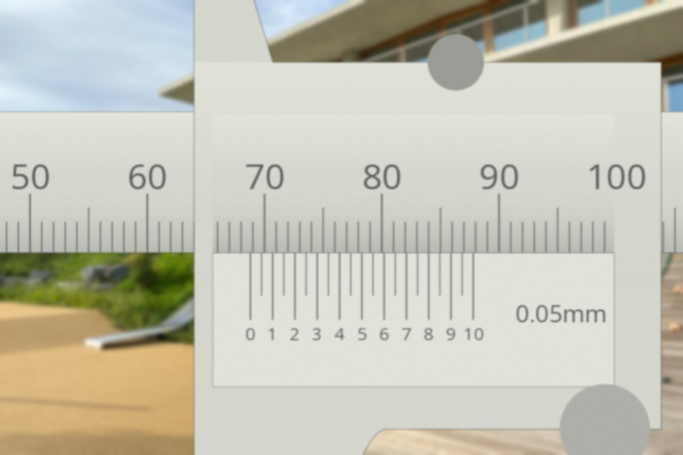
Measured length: 68.8 mm
